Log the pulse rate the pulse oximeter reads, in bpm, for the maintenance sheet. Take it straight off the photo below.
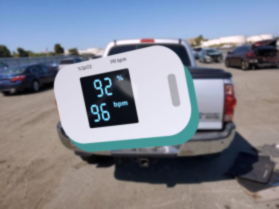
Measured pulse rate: 96 bpm
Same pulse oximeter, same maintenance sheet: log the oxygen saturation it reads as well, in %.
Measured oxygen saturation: 92 %
